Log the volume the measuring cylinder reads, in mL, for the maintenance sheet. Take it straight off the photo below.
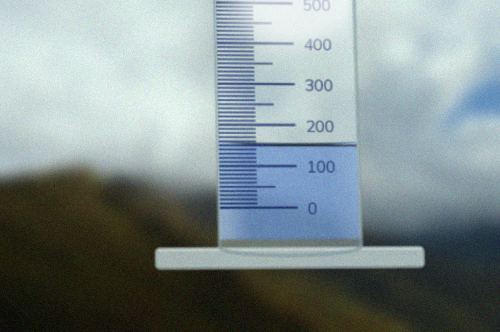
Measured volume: 150 mL
